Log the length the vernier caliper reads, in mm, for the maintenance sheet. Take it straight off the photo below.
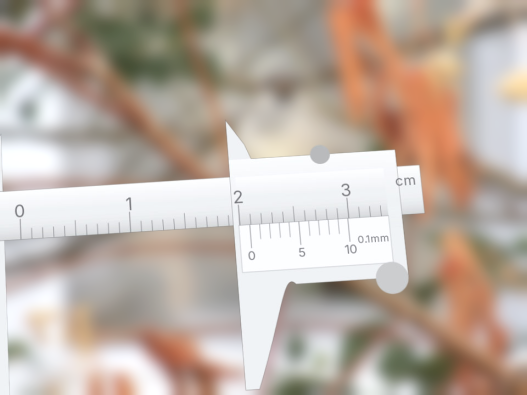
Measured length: 20.9 mm
